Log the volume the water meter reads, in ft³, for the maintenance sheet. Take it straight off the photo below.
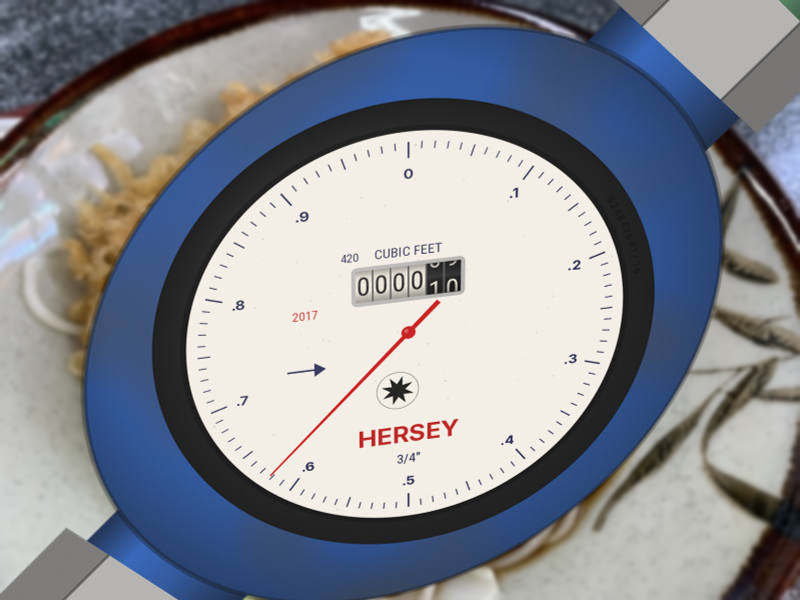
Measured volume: 9.62 ft³
